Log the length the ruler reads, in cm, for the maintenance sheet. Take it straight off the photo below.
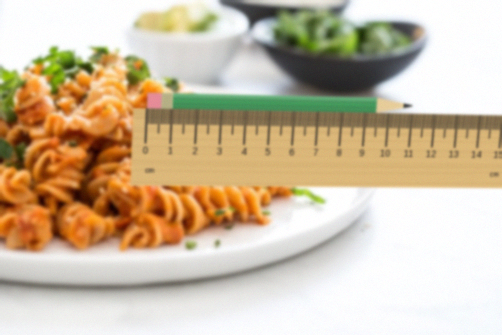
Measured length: 11 cm
